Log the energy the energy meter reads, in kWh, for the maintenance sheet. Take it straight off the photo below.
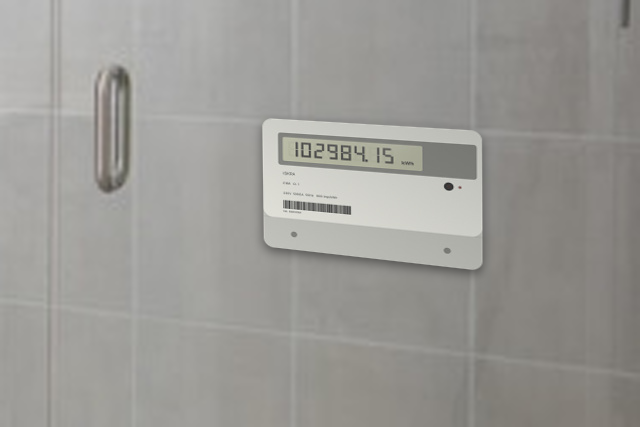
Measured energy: 102984.15 kWh
